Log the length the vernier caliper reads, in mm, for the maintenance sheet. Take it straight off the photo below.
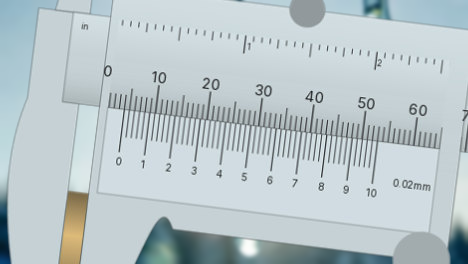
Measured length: 4.0 mm
